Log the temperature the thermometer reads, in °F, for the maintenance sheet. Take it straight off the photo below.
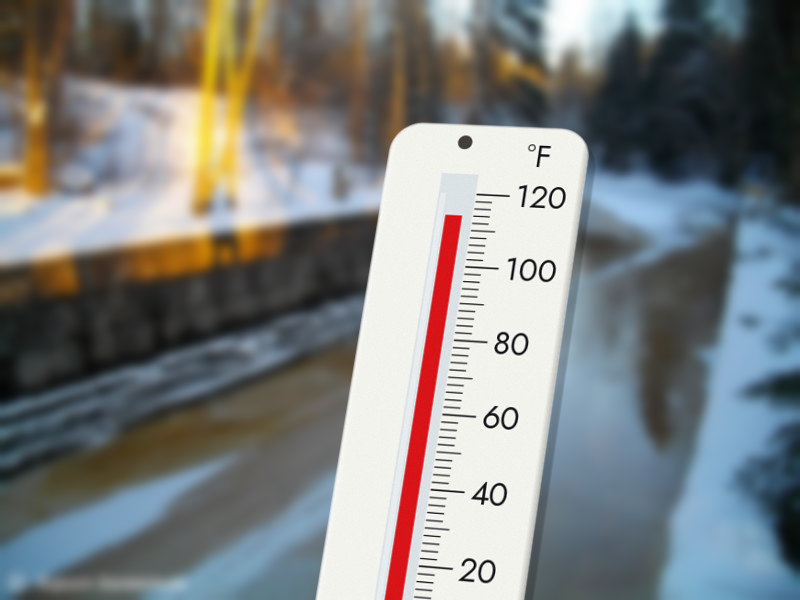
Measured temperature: 114 °F
